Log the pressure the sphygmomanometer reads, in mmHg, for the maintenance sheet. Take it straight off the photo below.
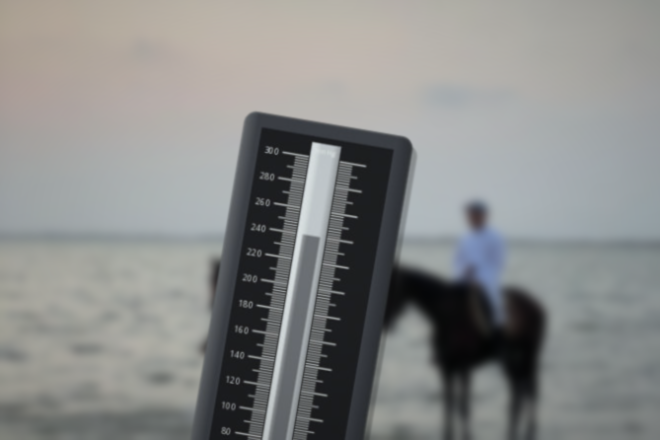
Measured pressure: 240 mmHg
